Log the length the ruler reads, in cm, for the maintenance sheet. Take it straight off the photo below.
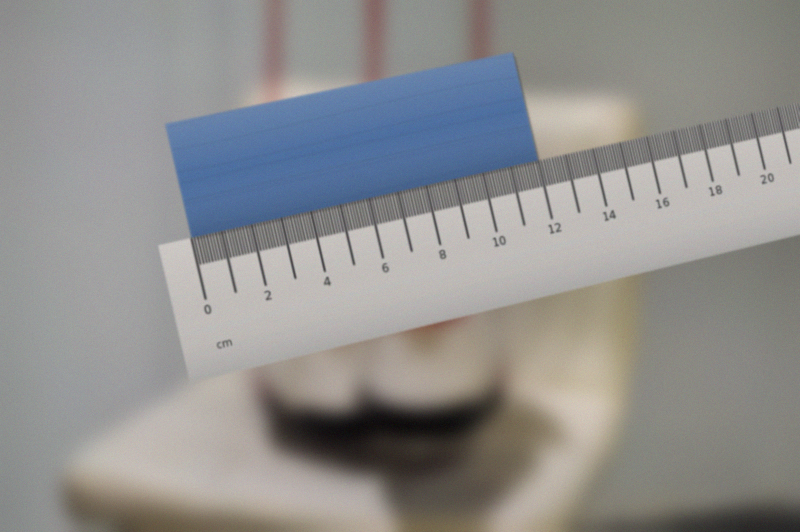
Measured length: 12 cm
